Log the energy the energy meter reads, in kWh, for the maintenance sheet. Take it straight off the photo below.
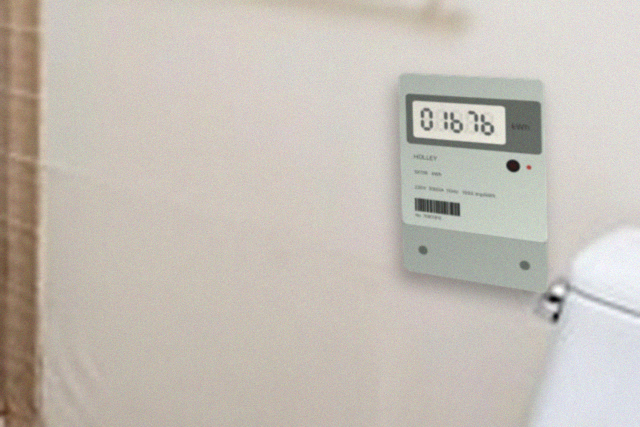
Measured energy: 1676 kWh
